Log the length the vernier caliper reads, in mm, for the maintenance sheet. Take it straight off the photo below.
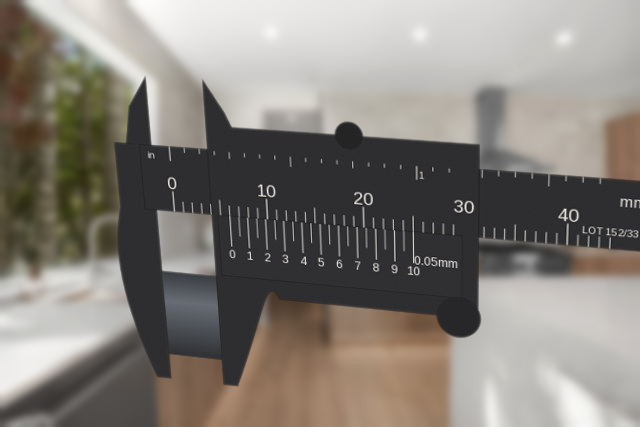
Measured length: 6.0 mm
